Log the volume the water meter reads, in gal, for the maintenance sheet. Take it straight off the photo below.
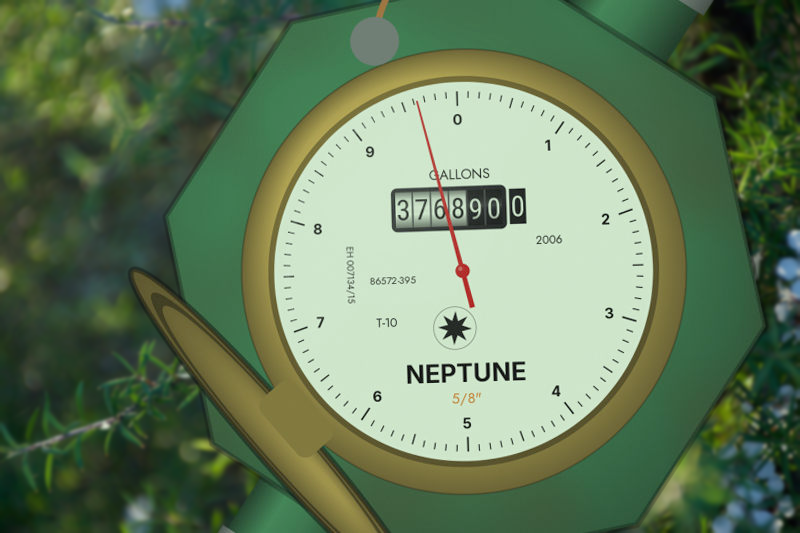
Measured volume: 3768899.6 gal
